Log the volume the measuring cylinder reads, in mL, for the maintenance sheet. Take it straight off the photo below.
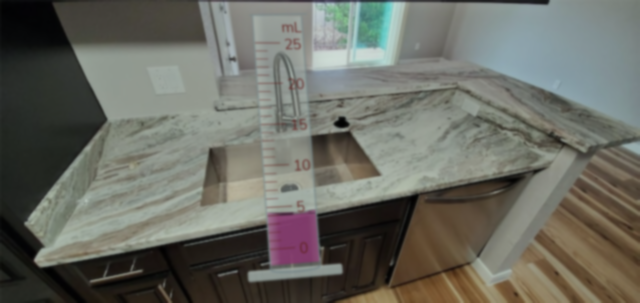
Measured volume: 4 mL
